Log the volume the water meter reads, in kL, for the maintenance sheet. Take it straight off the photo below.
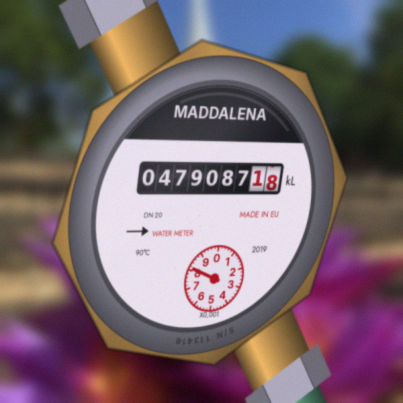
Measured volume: 479087.178 kL
